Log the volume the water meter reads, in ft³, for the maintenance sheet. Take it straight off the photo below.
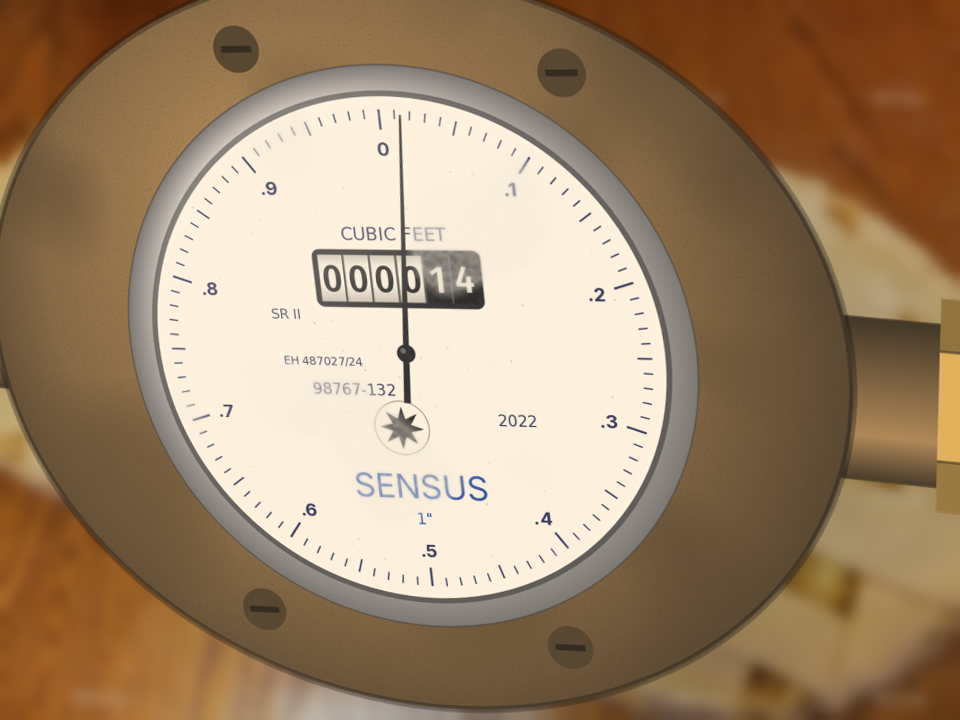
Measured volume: 14.01 ft³
